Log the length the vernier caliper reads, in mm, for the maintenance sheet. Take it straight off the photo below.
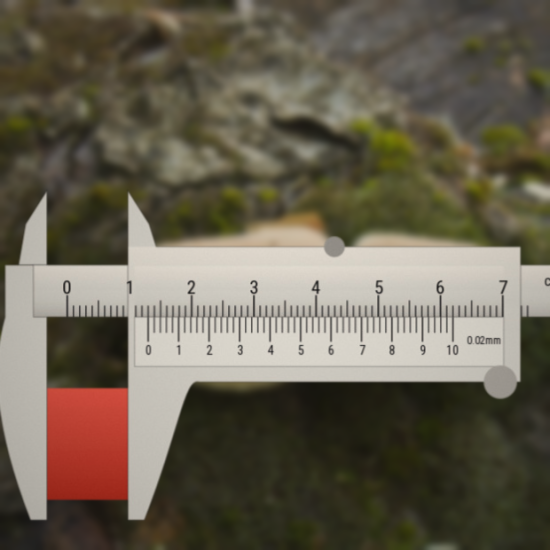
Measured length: 13.0 mm
